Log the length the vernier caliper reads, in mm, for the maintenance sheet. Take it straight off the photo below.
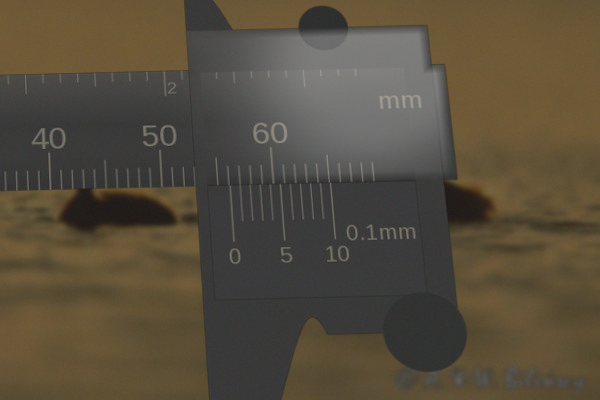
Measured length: 56.1 mm
